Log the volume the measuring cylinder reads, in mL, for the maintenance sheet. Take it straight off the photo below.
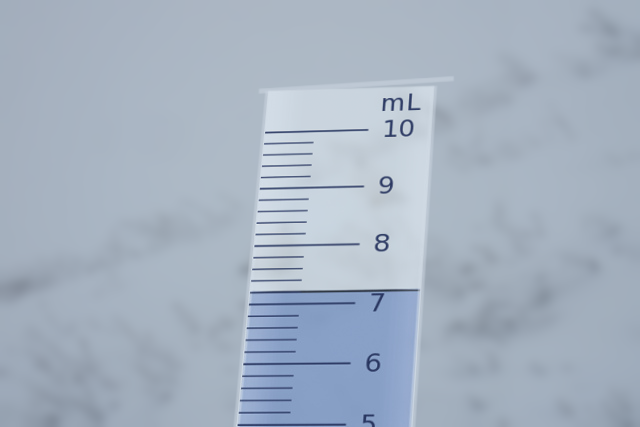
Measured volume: 7.2 mL
